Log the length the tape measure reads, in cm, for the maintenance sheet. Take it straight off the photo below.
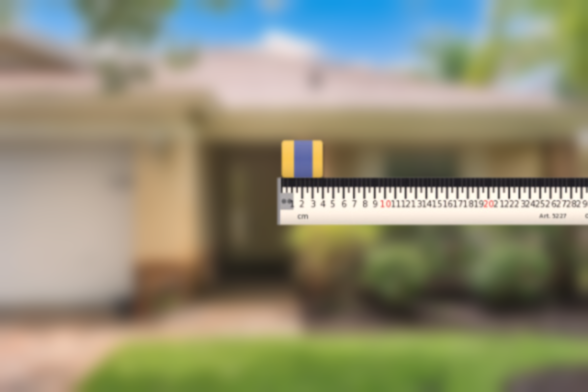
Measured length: 4 cm
